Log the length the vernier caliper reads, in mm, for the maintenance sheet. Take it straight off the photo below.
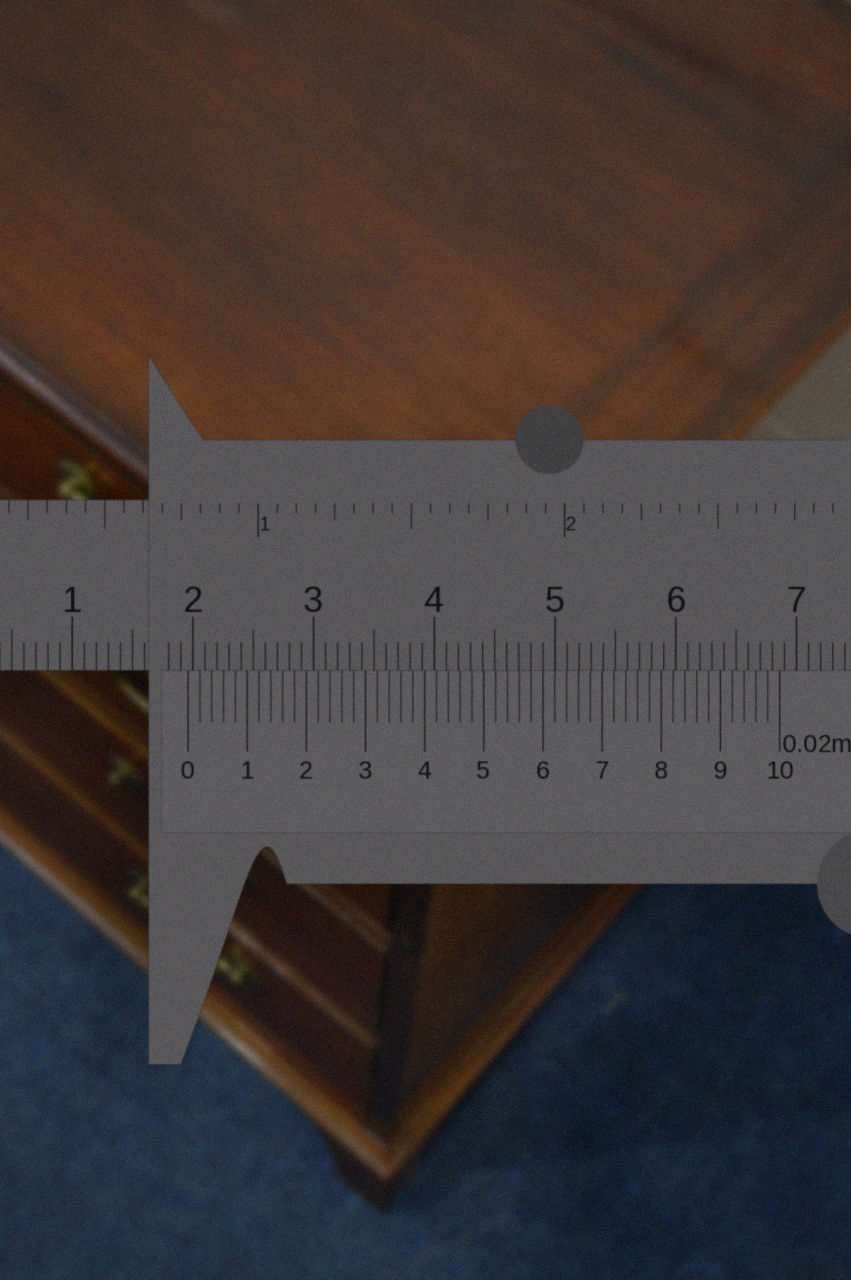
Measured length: 19.6 mm
